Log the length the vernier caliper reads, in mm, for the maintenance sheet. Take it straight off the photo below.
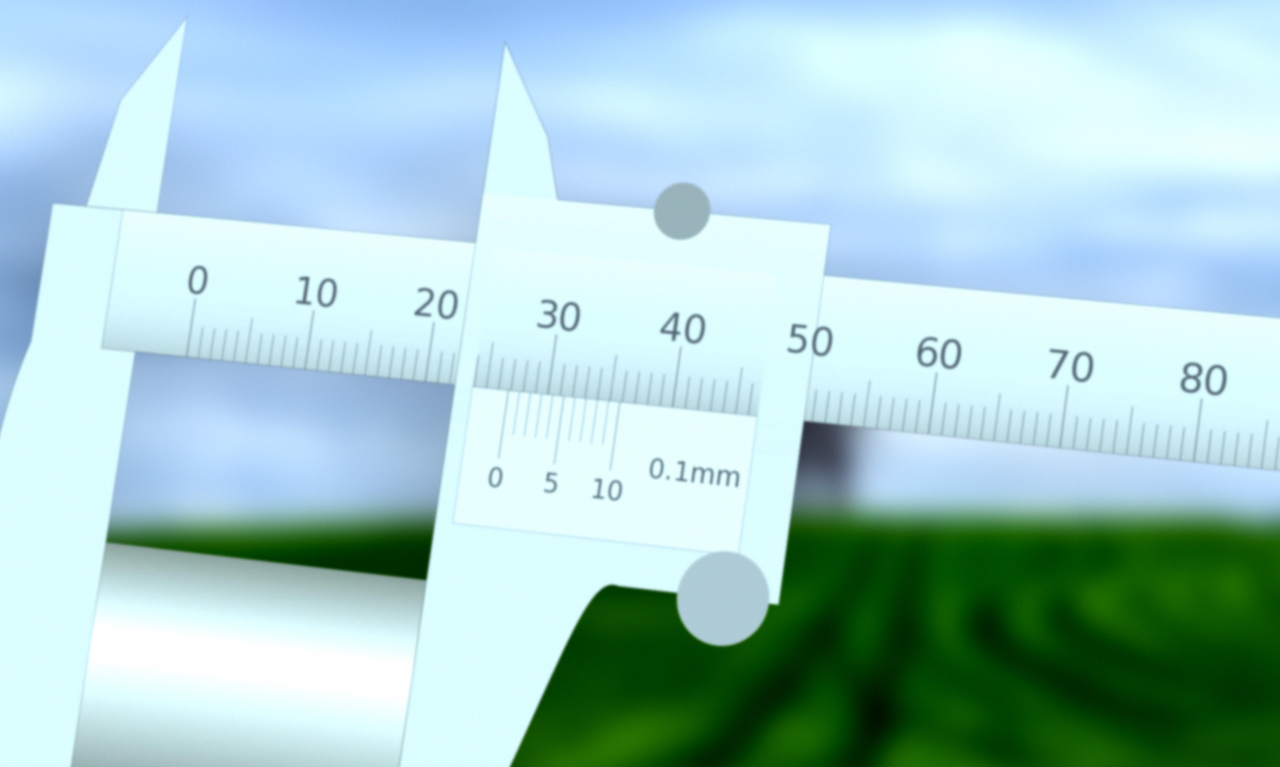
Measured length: 26.8 mm
